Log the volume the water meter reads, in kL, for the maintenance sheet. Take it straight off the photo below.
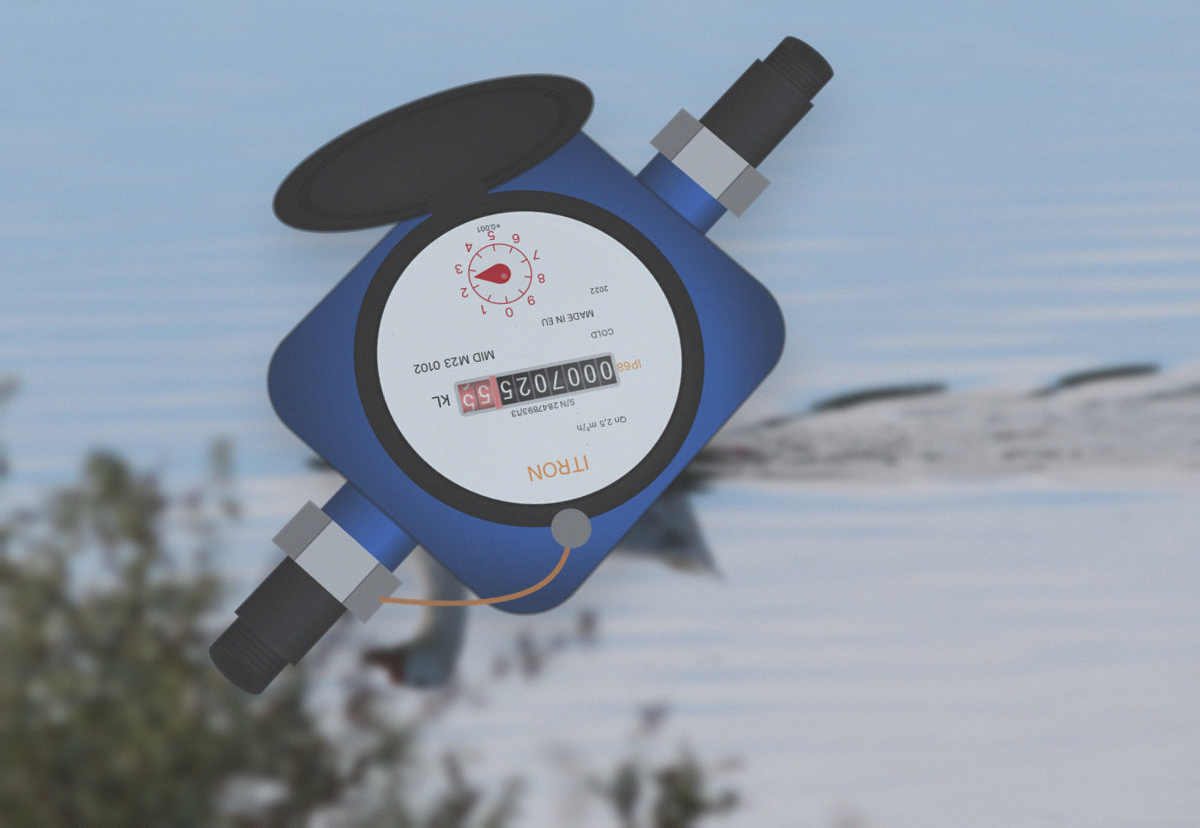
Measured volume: 7025.552 kL
